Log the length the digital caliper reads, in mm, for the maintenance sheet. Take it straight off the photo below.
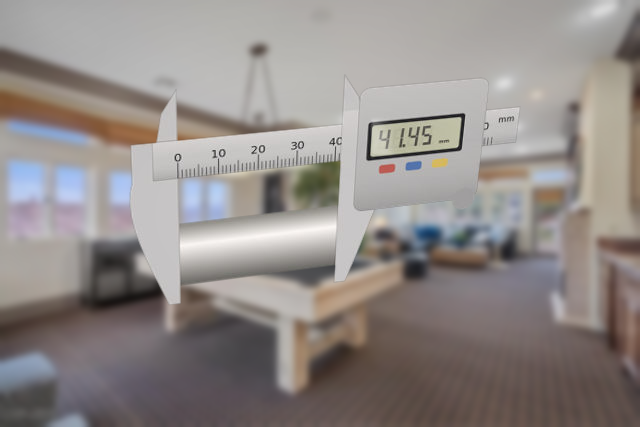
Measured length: 41.45 mm
